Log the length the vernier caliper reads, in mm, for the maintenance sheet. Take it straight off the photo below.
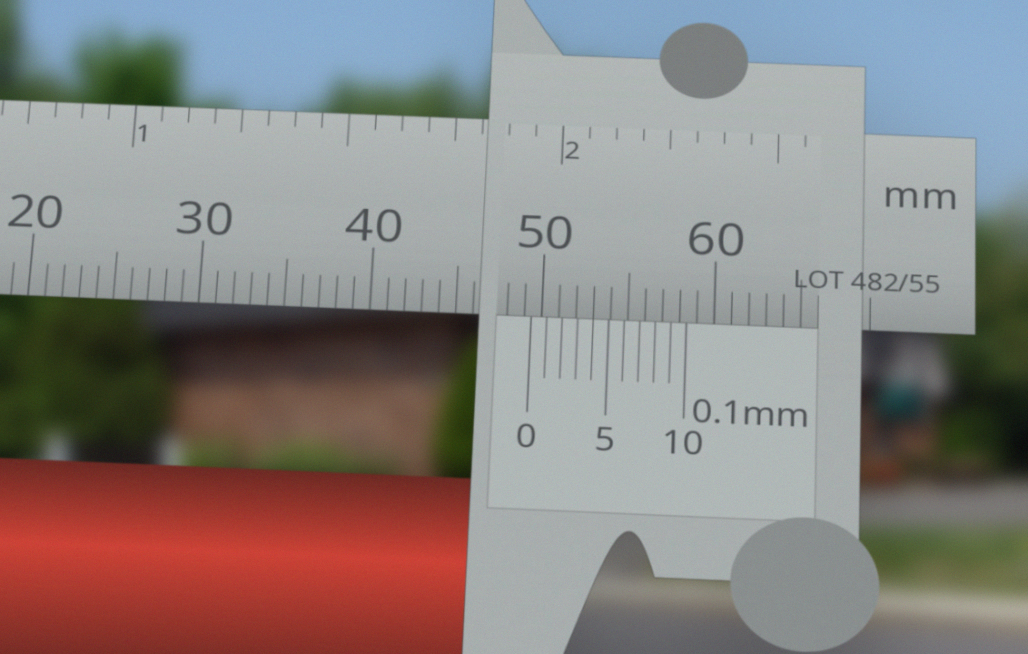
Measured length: 49.4 mm
